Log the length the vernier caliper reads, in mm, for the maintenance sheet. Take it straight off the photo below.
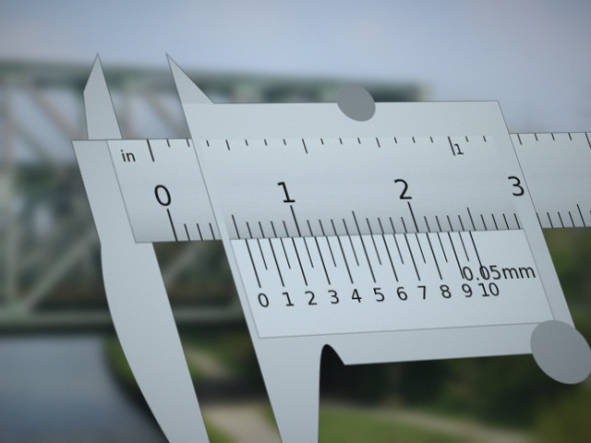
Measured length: 5.5 mm
